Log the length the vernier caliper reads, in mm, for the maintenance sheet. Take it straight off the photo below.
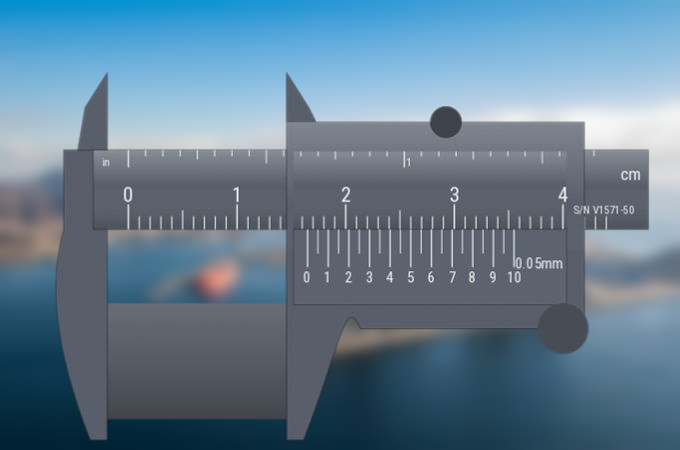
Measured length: 16.5 mm
